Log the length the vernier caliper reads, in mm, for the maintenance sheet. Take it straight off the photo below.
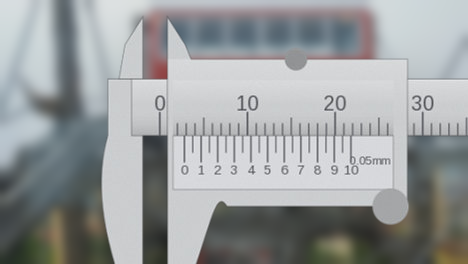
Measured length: 2.8 mm
